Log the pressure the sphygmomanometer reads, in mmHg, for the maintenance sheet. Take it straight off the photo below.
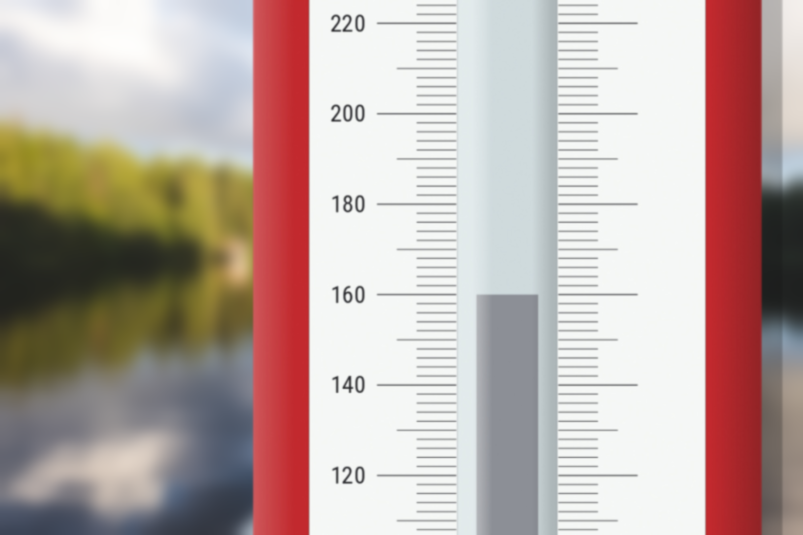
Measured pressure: 160 mmHg
